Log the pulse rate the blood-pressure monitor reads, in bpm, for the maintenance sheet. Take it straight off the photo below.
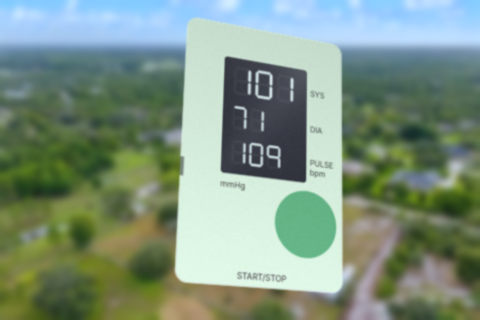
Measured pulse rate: 109 bpm
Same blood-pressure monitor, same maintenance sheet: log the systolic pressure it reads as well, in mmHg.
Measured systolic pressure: 101 mmHg
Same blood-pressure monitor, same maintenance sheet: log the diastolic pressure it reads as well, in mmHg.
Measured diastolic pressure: 71 mmHg
